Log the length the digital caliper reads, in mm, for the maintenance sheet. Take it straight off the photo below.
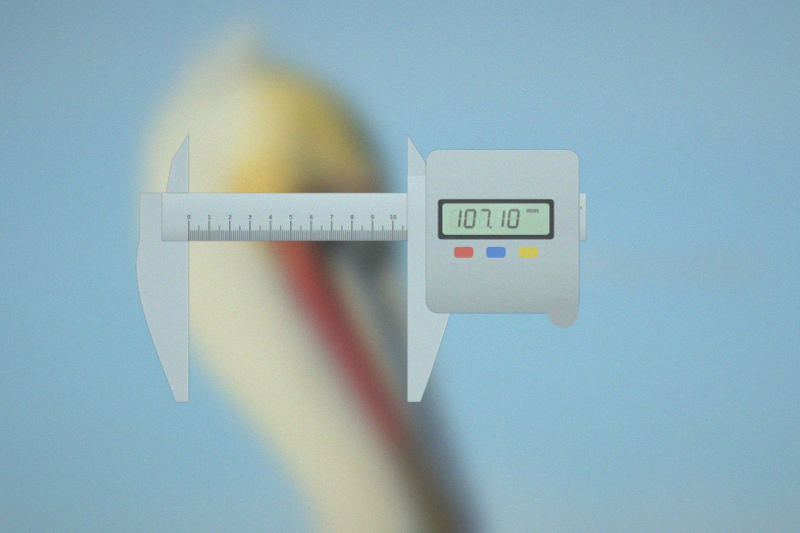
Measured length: 107.10 mm
